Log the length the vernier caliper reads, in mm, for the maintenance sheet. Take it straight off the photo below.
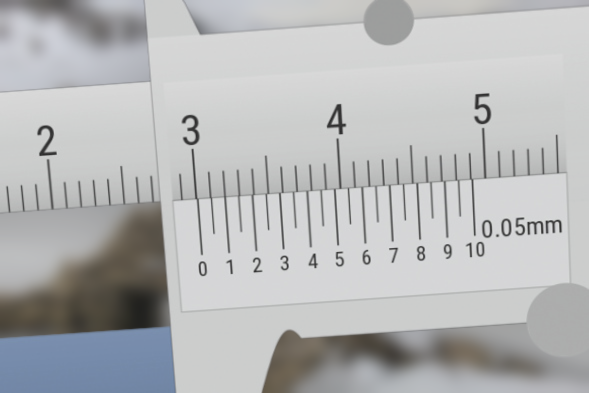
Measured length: 30.1 mm
